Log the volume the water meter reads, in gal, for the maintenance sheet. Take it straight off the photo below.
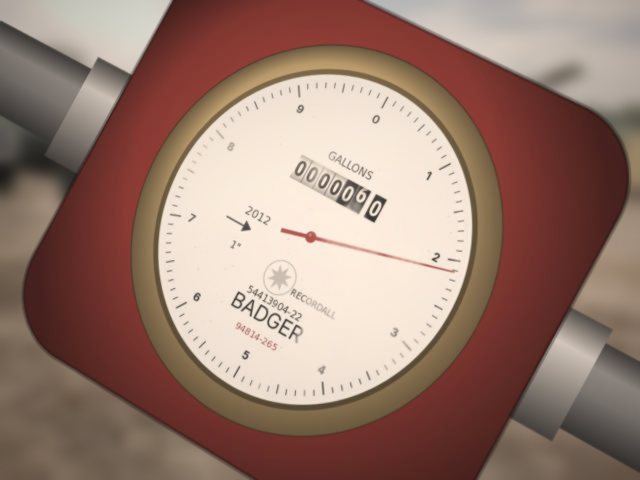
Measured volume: 62.1 gal
